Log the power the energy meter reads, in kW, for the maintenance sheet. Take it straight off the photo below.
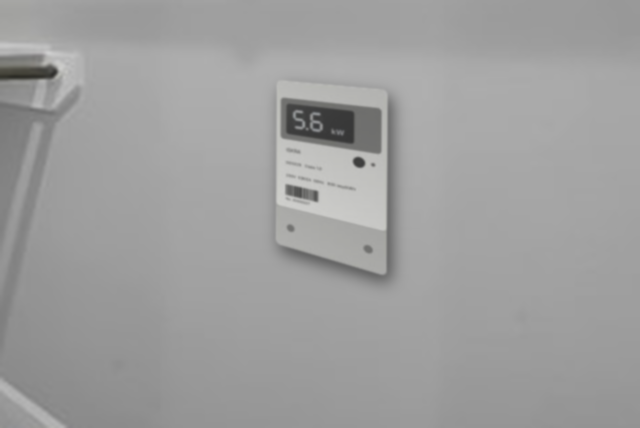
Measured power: 5.6 kW
